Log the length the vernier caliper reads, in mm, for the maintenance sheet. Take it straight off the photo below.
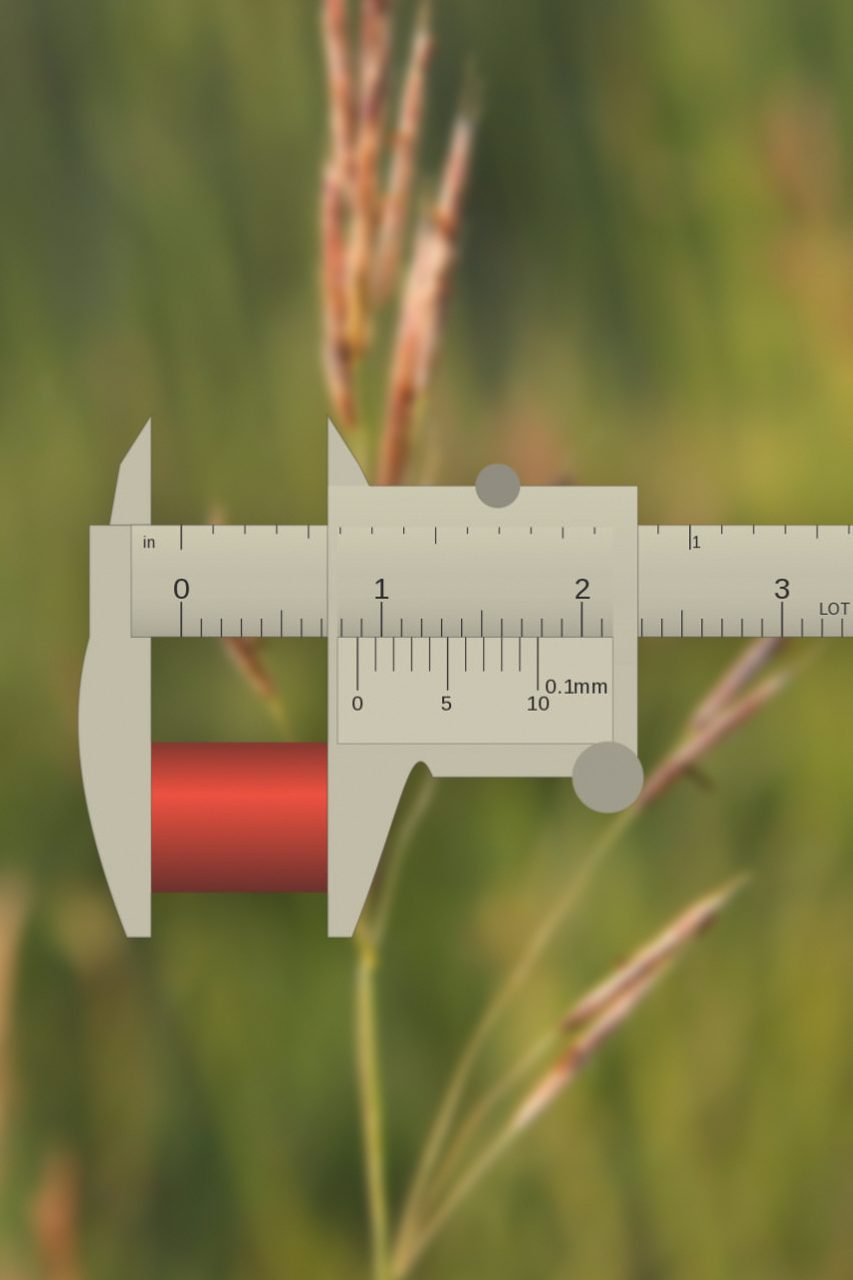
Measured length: 8.8 mm
